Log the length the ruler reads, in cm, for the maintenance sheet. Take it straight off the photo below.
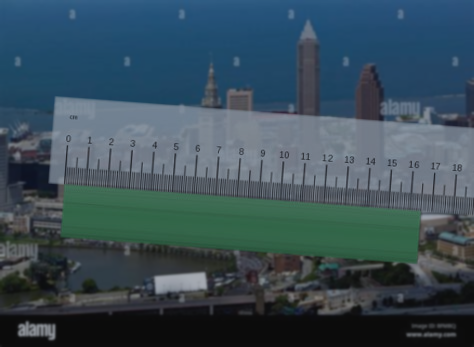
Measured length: 16.5 cm
